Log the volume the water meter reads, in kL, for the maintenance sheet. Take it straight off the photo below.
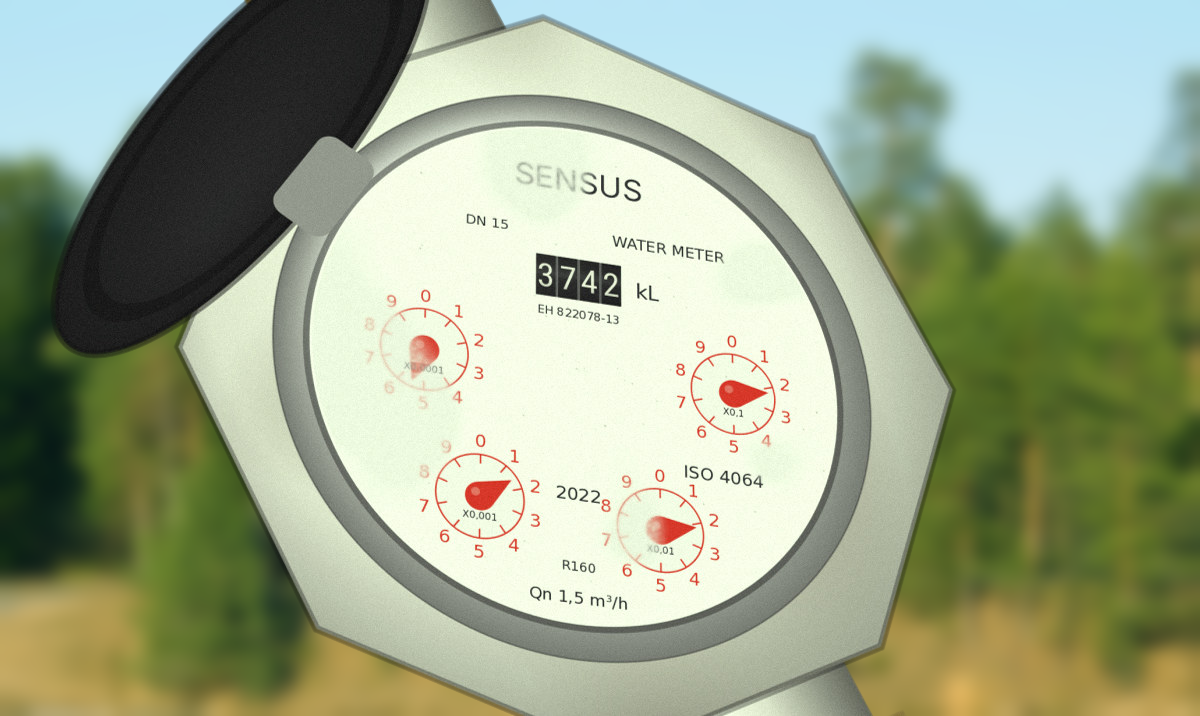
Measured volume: 3742.2215 kL
